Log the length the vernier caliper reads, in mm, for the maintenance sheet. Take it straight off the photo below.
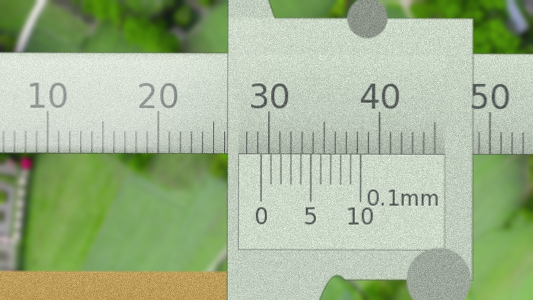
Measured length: 29.3 mm
